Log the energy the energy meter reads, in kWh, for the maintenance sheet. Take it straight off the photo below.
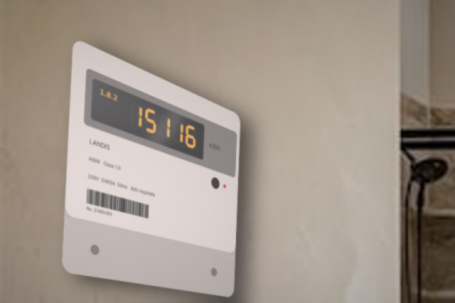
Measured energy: 15116 kWh
